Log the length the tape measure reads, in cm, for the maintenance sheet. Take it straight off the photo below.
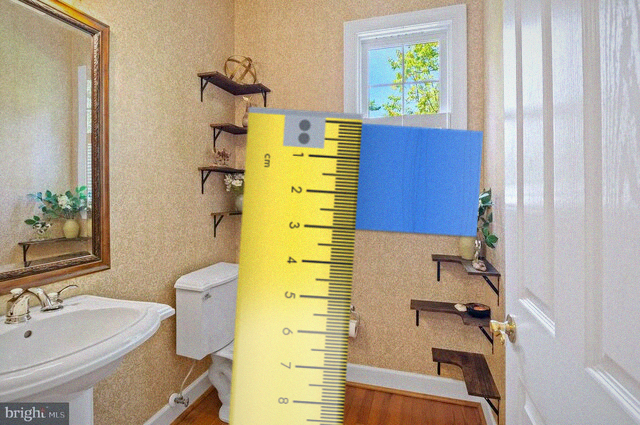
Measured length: 3 cm
